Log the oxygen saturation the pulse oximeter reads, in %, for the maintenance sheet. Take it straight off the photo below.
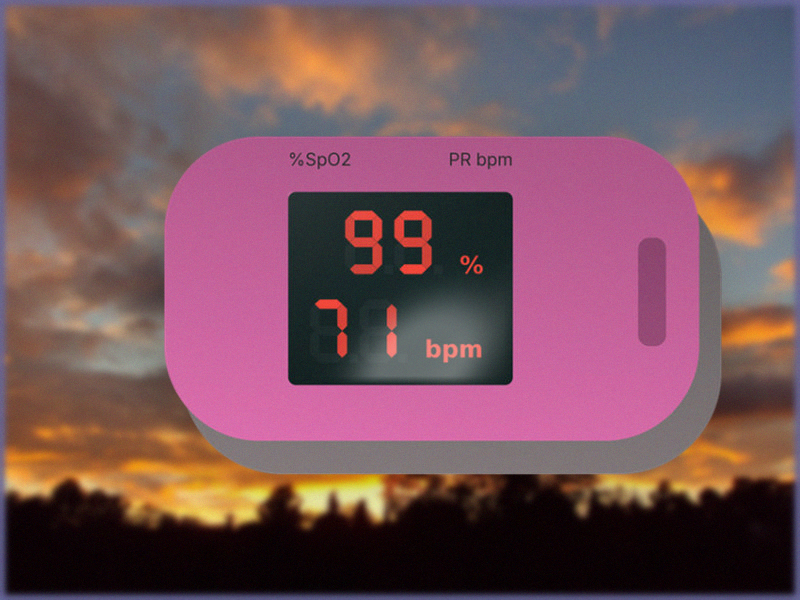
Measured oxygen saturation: 99 %
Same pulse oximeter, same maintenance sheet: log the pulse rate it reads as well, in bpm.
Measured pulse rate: 71 bpm
